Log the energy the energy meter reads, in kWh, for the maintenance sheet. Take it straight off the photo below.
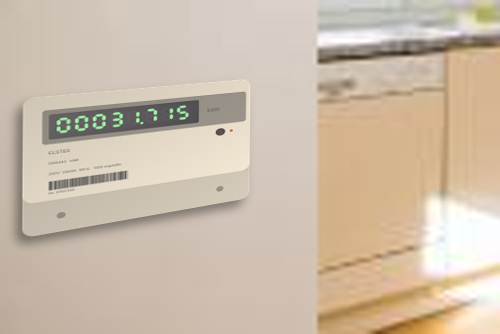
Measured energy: 31.715 kWh
